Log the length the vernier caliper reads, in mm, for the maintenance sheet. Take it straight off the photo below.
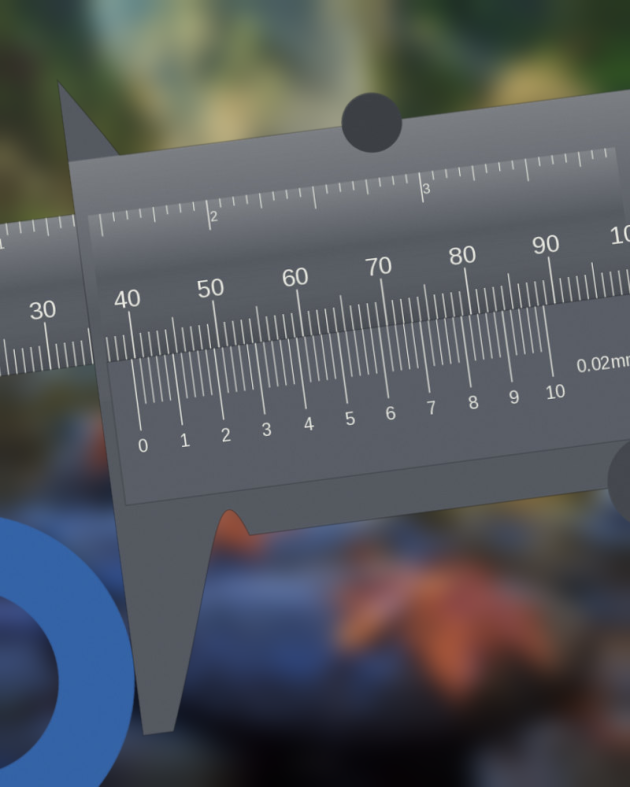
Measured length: 39.6 mm
